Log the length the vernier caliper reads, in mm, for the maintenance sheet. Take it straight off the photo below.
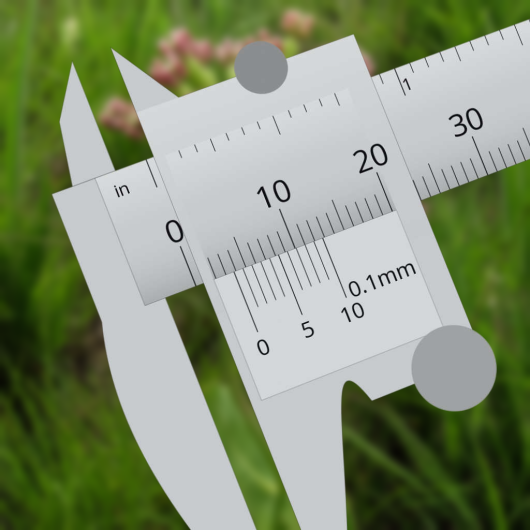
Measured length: 3.8 mm
